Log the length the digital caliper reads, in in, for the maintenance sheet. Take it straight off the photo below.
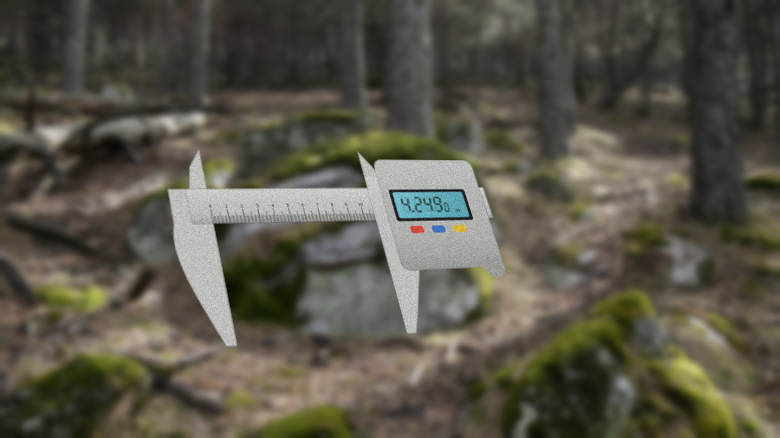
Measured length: 4.2490 in
